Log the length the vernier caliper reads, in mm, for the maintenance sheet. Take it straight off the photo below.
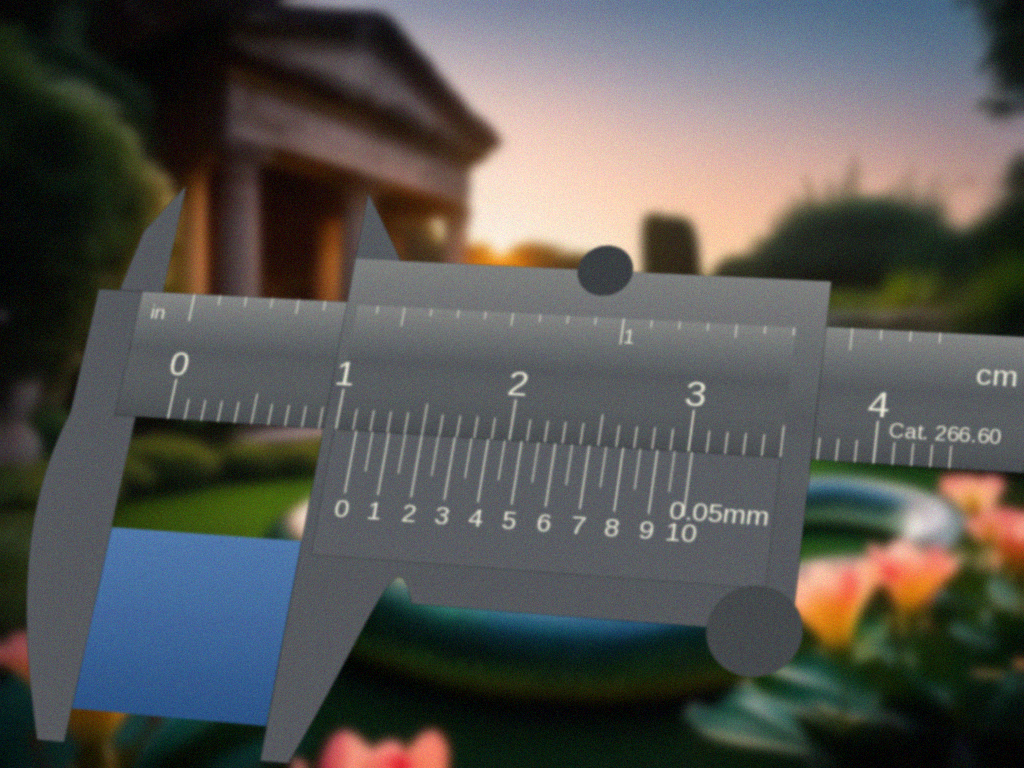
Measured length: 11.2 mm
